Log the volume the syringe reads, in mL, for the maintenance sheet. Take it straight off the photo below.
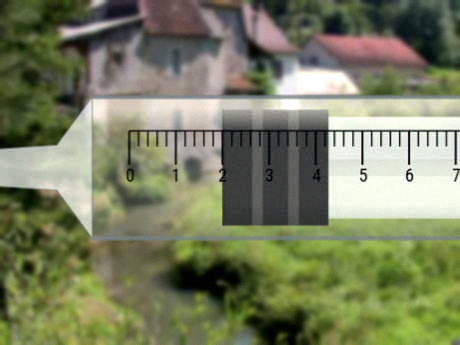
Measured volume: 2 mL
